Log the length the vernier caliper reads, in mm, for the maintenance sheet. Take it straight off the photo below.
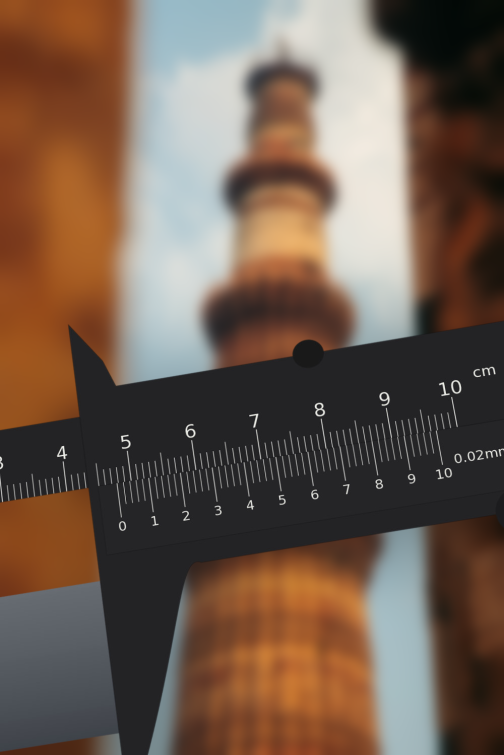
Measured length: 47.8 mm
